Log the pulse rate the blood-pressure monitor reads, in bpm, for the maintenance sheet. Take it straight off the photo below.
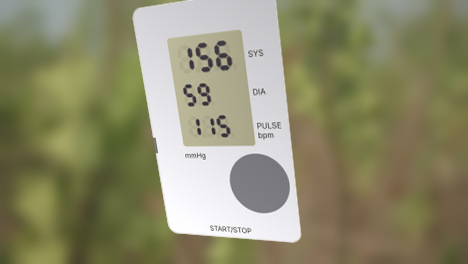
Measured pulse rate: 115 bpm
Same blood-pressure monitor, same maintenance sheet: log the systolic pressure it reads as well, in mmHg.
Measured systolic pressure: 156 mmHg
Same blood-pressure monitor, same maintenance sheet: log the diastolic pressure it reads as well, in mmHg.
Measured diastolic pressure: 59 mmHg
